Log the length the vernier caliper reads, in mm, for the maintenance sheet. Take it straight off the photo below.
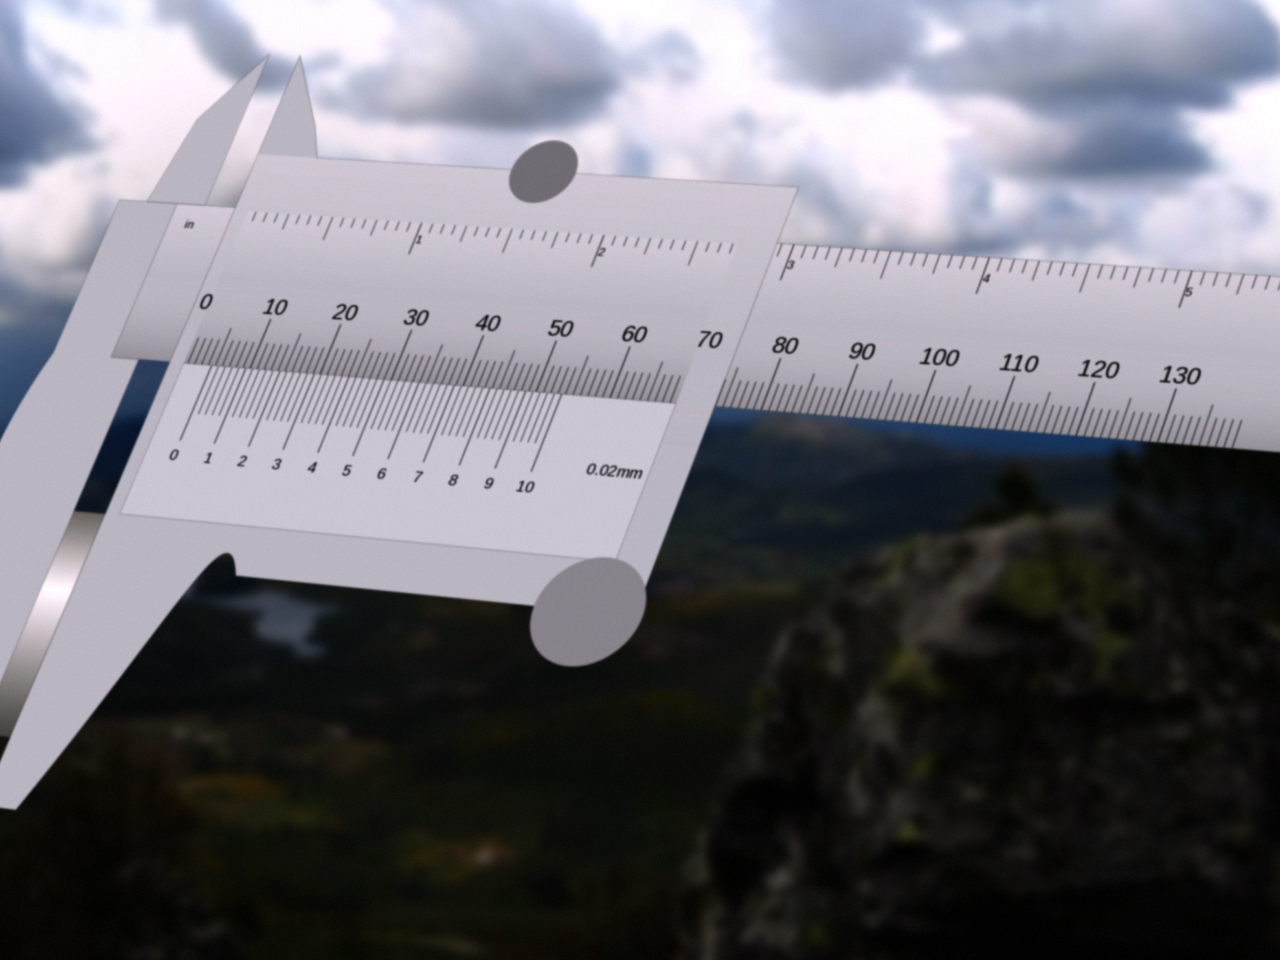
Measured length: 4.5 mm
